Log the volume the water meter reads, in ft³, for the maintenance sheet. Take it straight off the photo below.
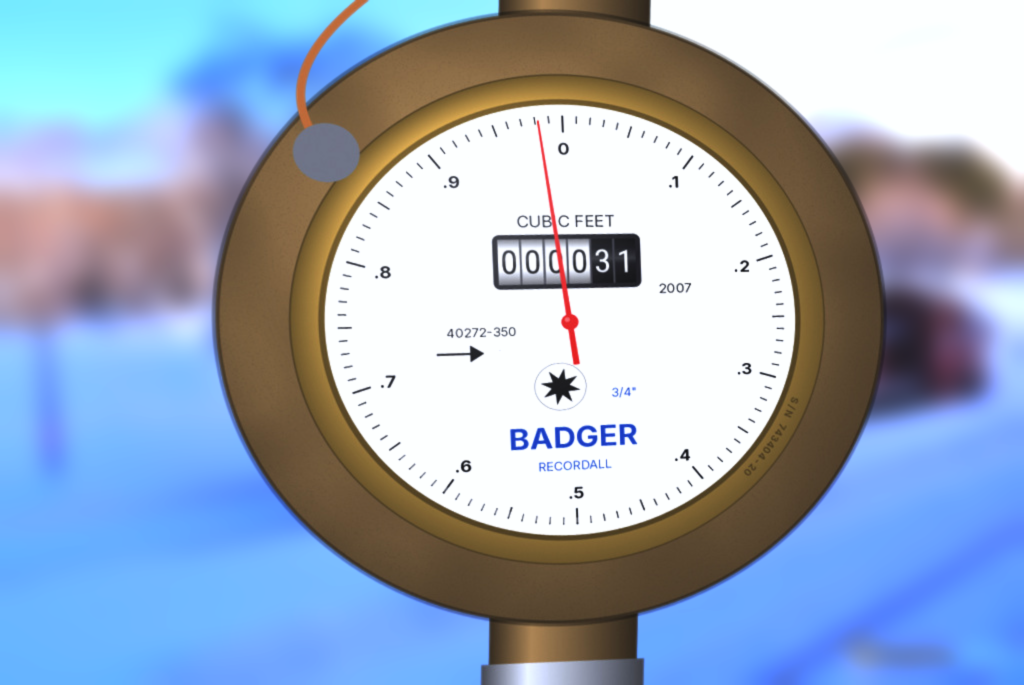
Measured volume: 30.98 ft³
